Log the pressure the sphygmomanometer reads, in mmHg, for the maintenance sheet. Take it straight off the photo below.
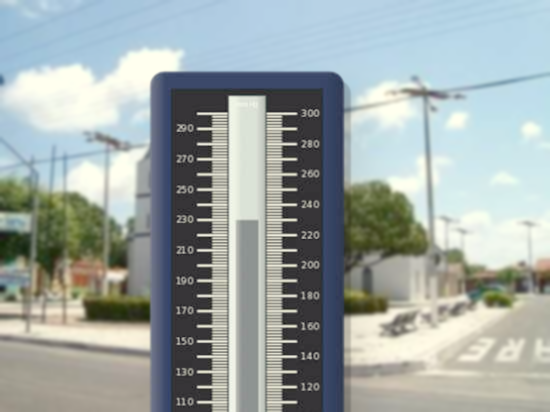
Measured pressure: 230 mmHg
